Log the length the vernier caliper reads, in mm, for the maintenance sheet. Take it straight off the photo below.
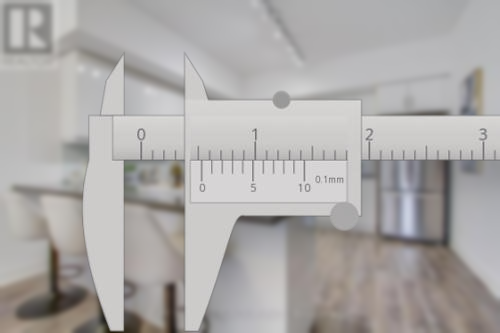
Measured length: 5.3 mm
